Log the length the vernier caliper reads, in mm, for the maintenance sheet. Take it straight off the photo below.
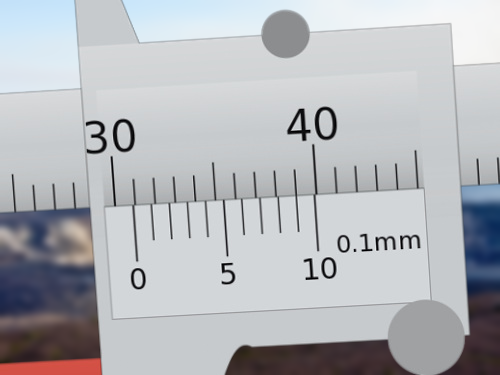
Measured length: 30.9 mm
